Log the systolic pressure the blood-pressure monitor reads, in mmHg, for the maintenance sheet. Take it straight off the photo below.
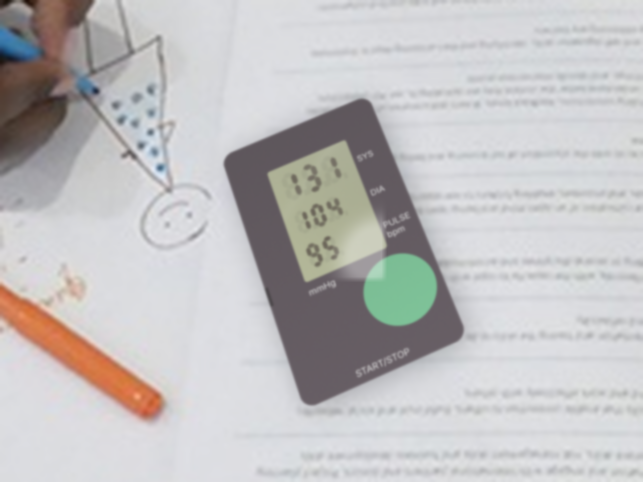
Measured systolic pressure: 131 mmHg
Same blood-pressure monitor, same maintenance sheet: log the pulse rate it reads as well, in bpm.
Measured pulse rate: 95 bpm
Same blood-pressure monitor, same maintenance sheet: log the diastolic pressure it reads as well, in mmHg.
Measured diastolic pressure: 104 mmHg
